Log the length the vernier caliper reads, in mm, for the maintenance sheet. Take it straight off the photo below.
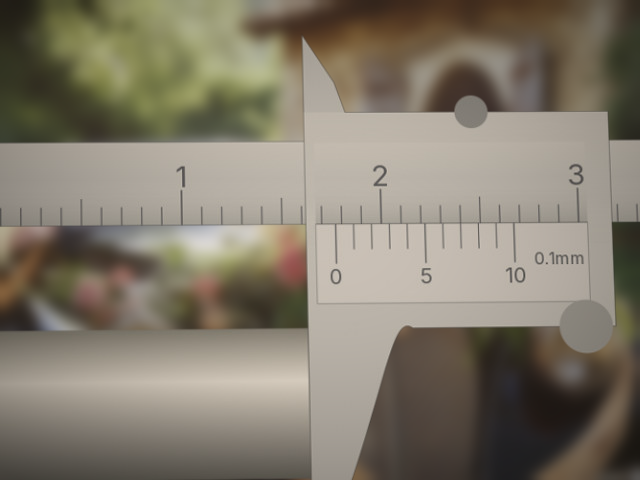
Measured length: 17.7 mm
